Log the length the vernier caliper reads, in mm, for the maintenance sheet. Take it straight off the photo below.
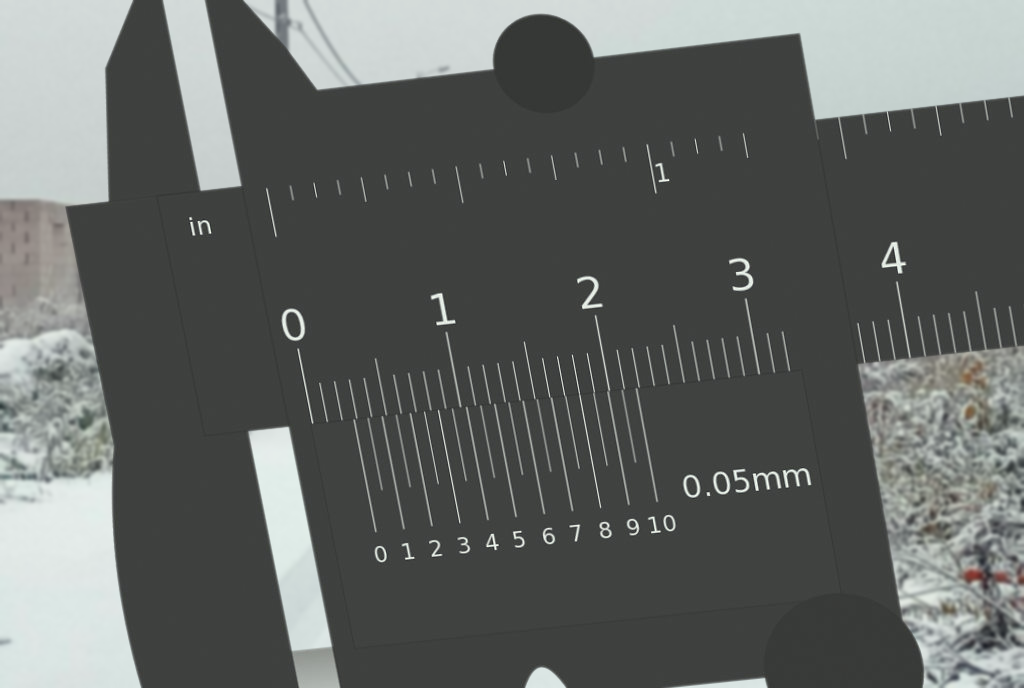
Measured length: 2.8 mm
